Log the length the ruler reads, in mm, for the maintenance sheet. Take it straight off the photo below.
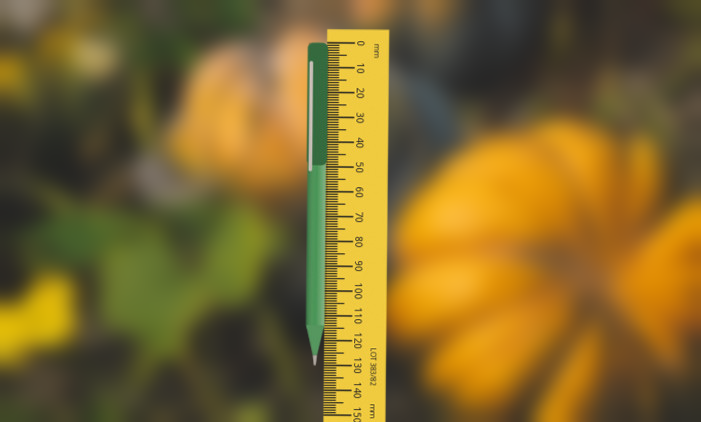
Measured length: 130 mm
